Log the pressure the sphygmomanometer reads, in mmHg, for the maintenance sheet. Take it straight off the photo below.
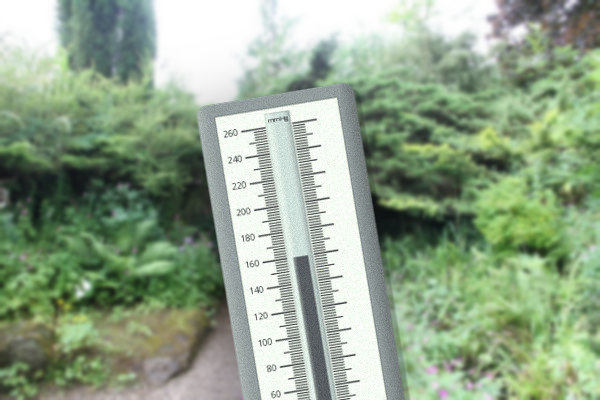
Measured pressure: 160 mmHg
